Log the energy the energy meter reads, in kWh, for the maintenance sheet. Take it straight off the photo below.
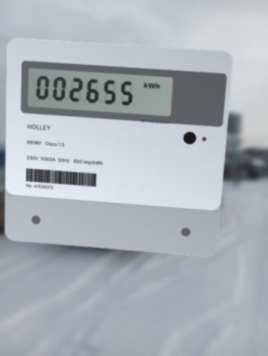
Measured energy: 2655 kWh
